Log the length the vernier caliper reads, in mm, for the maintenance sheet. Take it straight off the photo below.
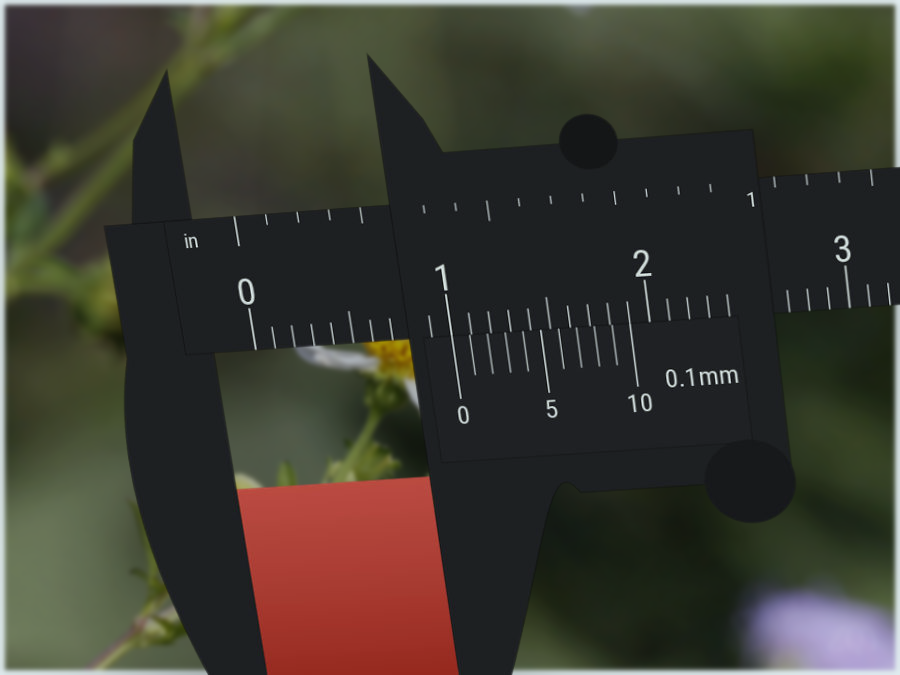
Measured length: 10.0 mm
